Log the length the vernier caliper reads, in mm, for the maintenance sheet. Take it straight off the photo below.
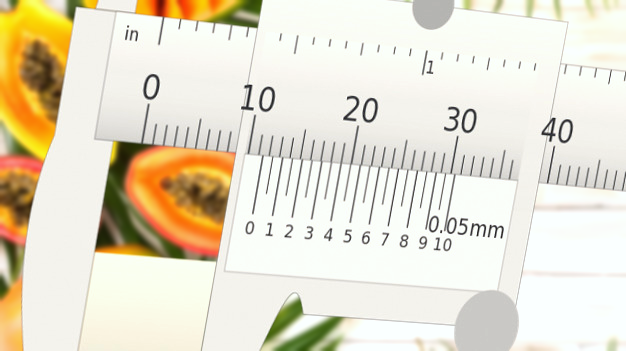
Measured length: 11.4 mm
